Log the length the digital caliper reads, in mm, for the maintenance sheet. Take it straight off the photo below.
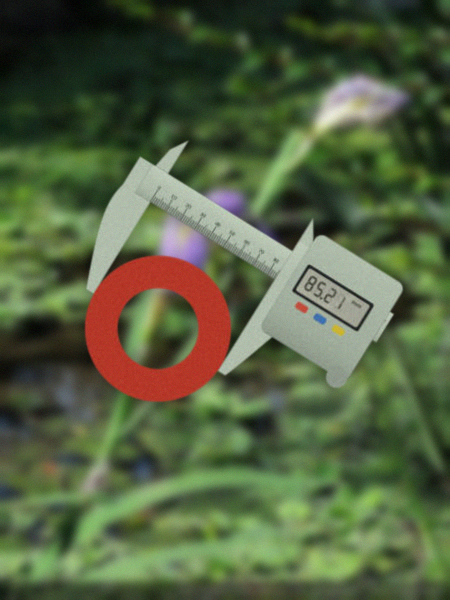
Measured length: 85.21 mm
